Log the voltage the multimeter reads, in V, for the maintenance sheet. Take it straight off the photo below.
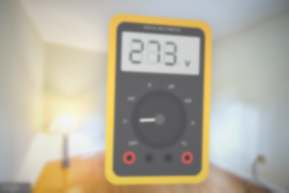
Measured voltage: 273 V
